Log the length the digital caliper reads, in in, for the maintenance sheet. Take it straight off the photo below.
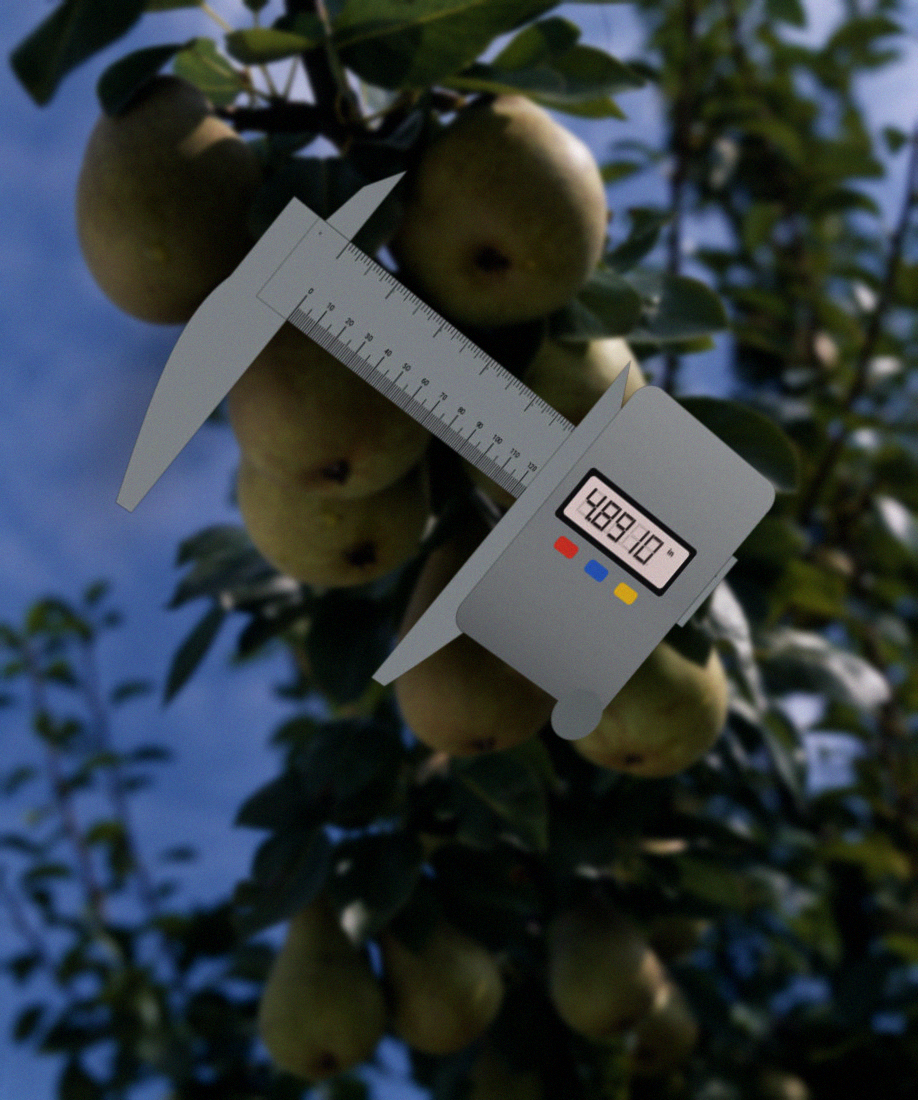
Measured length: 4.8910 in
